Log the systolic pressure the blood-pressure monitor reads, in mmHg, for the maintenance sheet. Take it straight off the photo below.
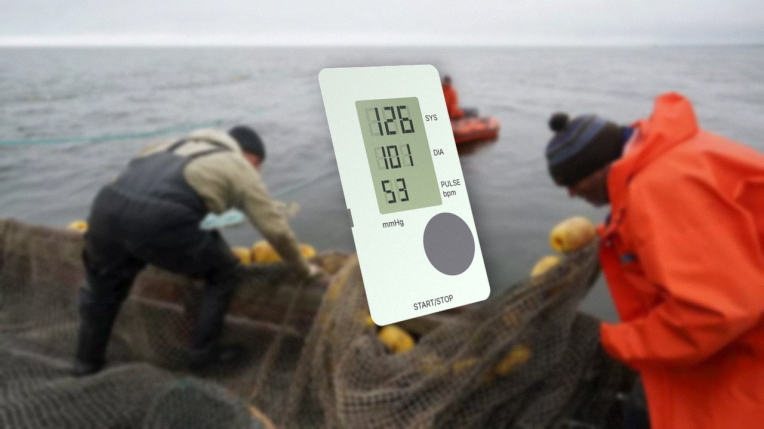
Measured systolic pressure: 126 mmHg
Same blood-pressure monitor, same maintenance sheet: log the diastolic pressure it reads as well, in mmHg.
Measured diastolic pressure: 101 mmHg
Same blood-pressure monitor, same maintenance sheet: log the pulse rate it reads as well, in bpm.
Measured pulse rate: 53 bpm
